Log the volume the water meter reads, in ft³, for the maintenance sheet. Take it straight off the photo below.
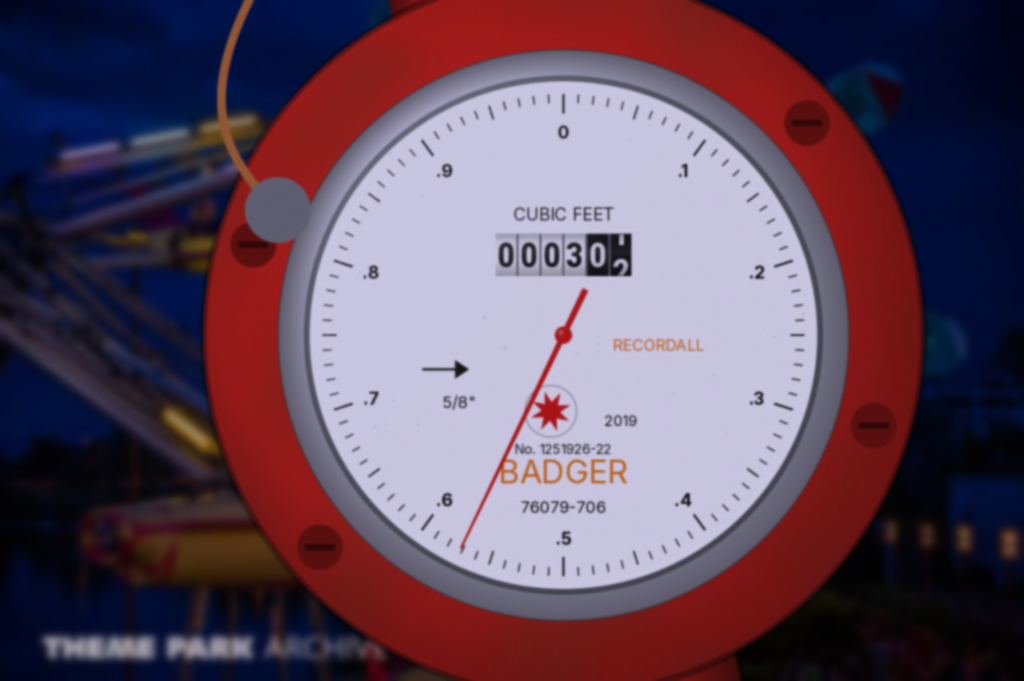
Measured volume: 301.57 ft³
